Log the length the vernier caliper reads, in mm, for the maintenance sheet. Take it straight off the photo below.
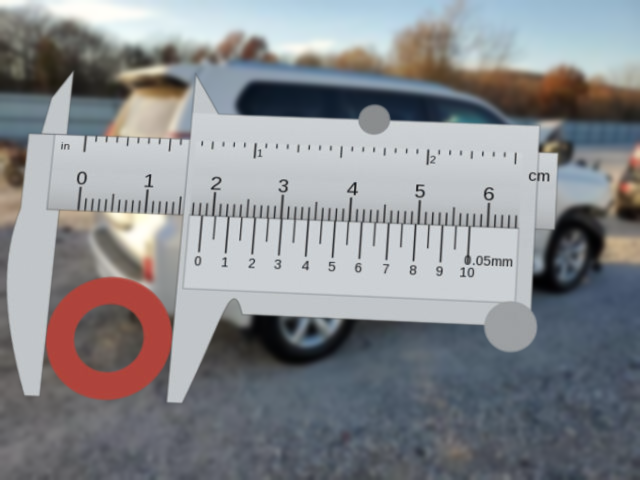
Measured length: 18.4 mm
